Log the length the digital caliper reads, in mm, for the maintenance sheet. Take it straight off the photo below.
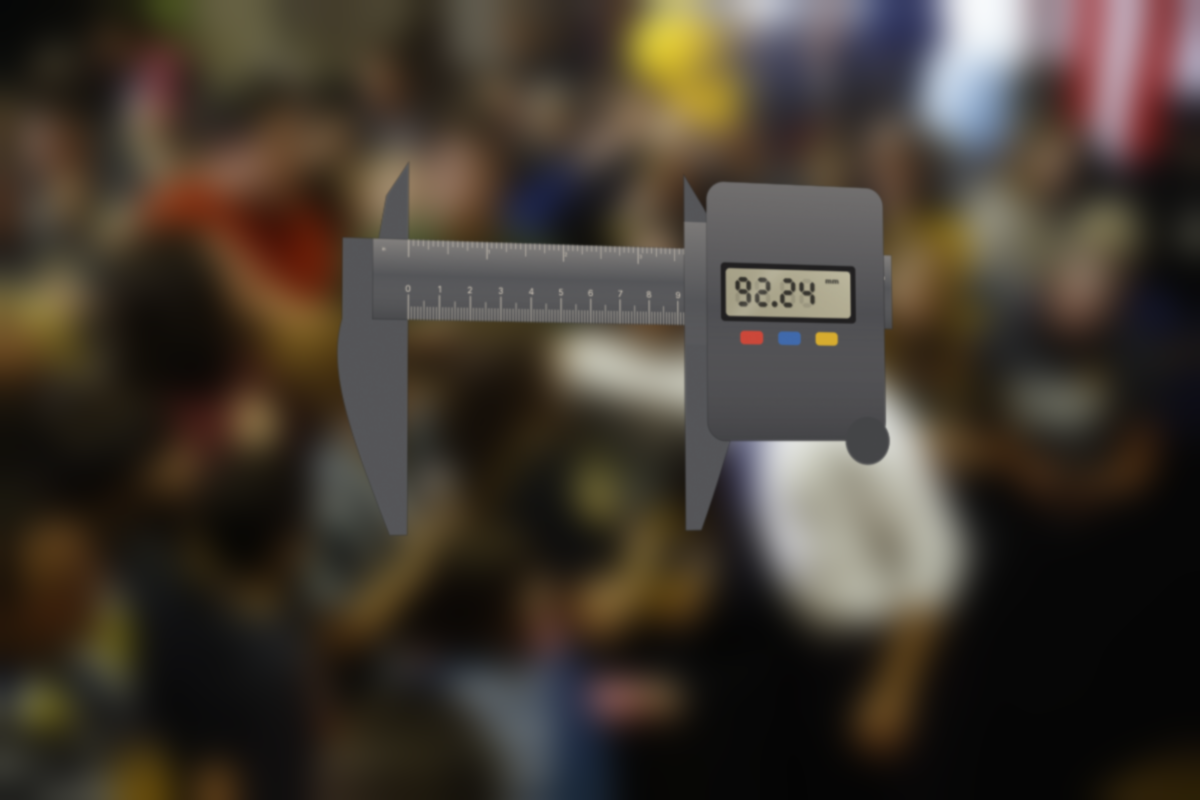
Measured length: 92.24 mm
